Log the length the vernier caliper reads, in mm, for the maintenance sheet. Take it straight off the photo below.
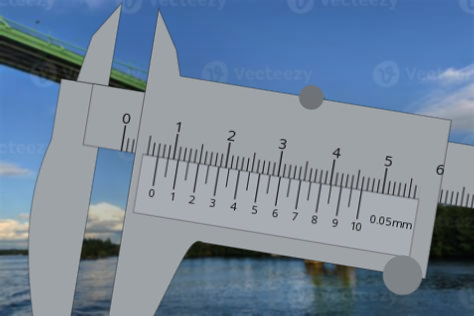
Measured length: 7.0 mm
